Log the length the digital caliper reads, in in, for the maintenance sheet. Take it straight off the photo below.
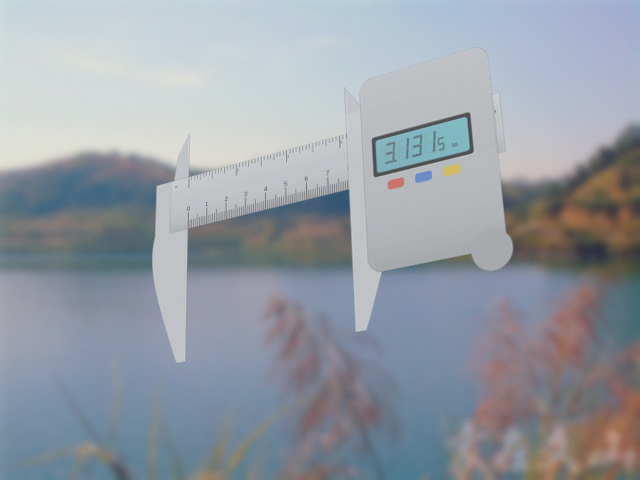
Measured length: 3.1315 in
